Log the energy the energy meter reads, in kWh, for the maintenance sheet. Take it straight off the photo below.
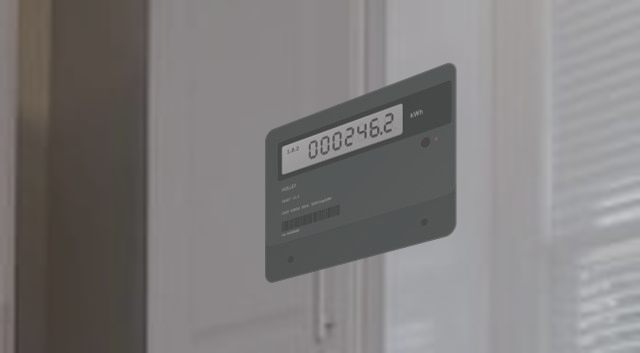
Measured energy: 246.2 kWh
